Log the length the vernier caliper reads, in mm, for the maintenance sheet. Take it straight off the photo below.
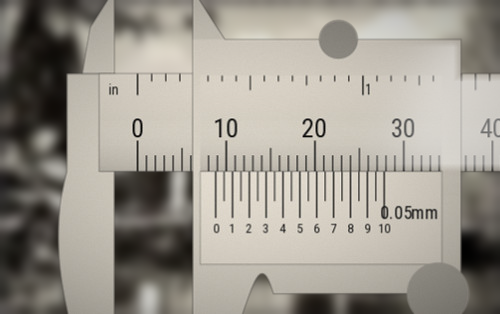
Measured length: 8.8 mm
